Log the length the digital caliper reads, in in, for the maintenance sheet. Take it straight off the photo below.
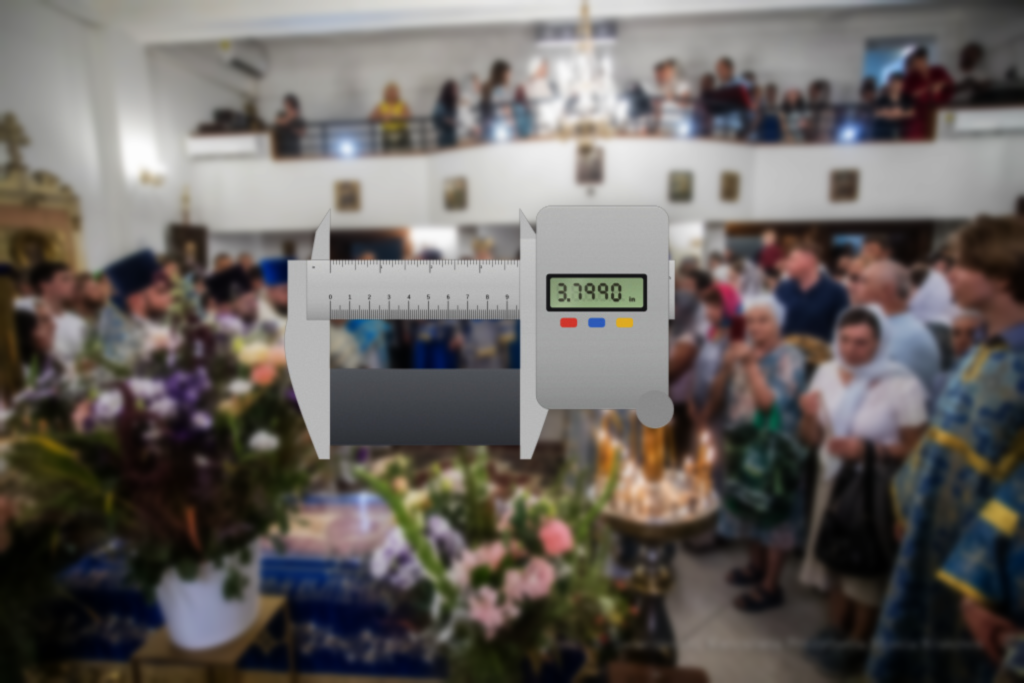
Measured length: 3.7990 in
